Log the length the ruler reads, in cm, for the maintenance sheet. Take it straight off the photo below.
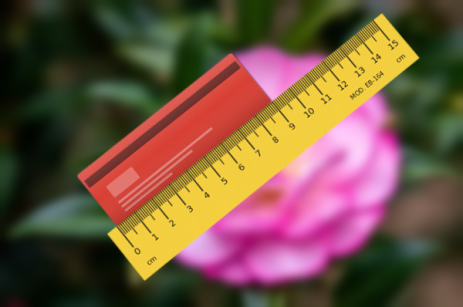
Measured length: 9 cm
